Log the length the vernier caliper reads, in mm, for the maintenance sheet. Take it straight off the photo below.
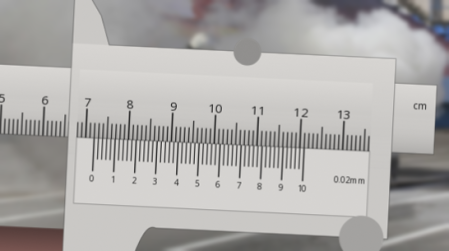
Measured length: 72.0 mm
